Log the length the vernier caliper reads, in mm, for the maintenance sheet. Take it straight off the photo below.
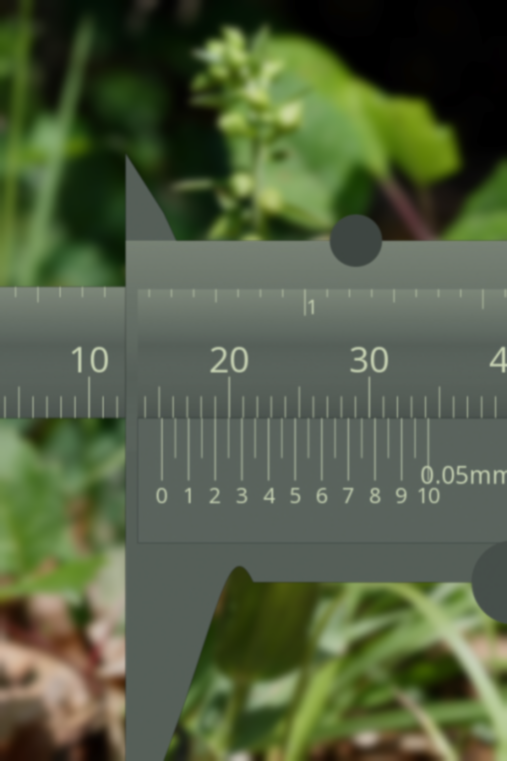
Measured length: 15.2 mm
